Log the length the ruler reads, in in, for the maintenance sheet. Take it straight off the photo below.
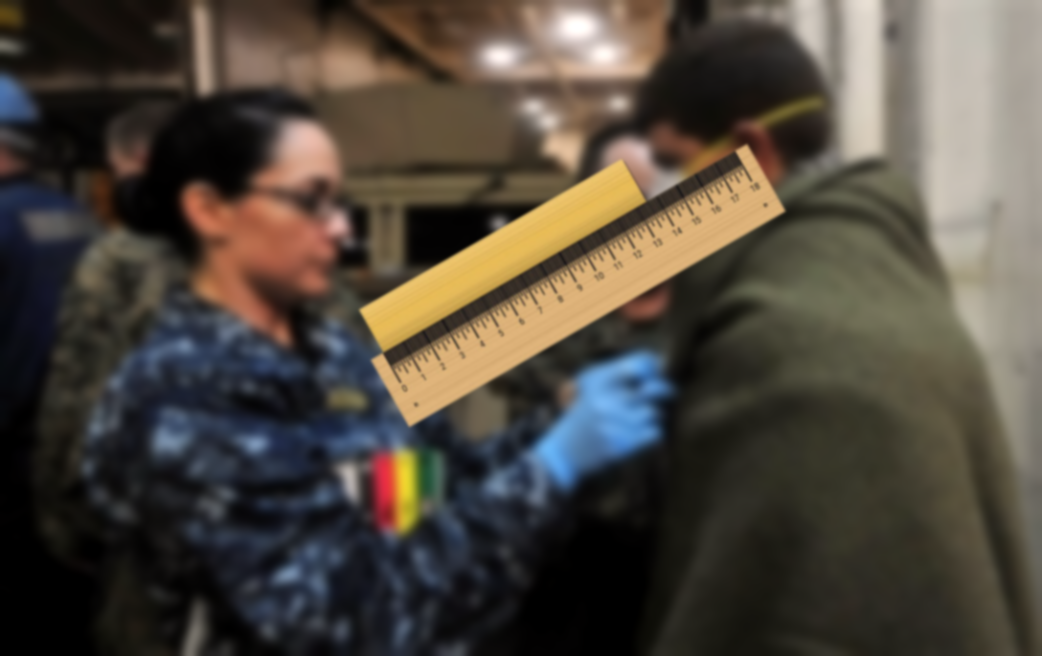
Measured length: 13.5 in
